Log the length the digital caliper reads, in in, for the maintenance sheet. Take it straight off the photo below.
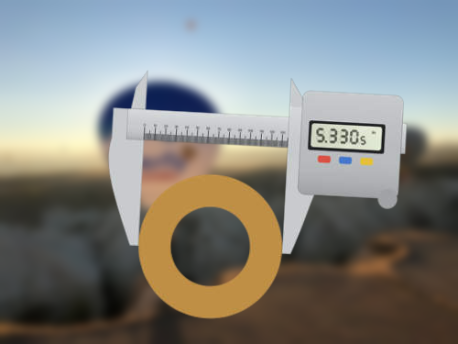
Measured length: 5.3305 in
